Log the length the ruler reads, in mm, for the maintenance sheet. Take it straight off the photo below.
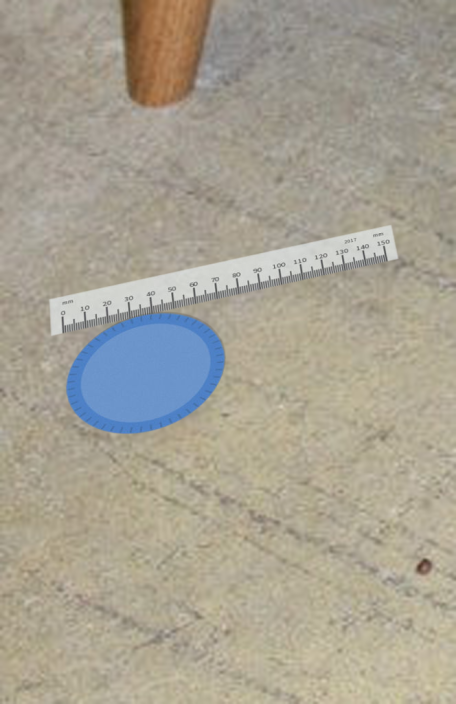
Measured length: 70 mm
